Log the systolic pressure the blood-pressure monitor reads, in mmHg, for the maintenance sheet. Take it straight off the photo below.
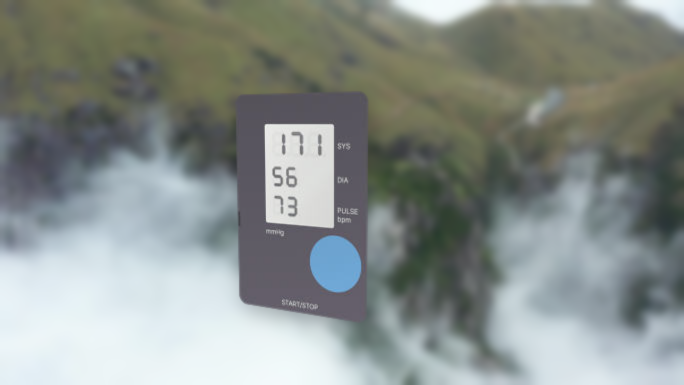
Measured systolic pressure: 171 mmHg
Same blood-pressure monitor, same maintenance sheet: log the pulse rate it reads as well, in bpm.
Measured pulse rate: 73 bpm
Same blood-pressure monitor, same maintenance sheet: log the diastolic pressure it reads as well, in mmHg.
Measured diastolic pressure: 56 mmHg
